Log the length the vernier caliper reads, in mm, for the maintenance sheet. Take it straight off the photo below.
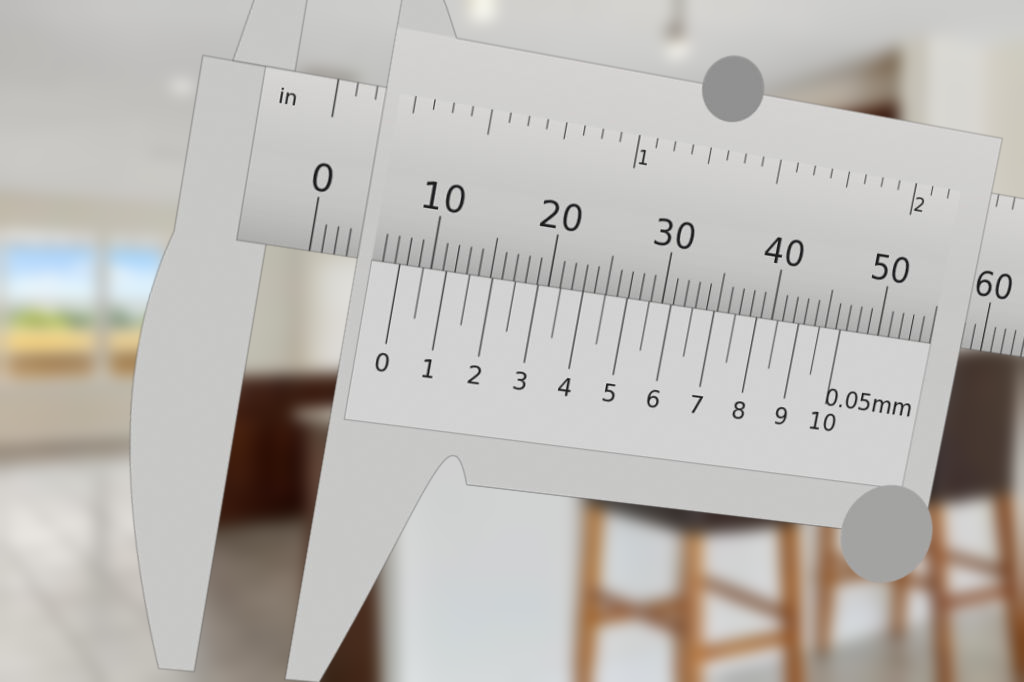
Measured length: 7.4 mm
